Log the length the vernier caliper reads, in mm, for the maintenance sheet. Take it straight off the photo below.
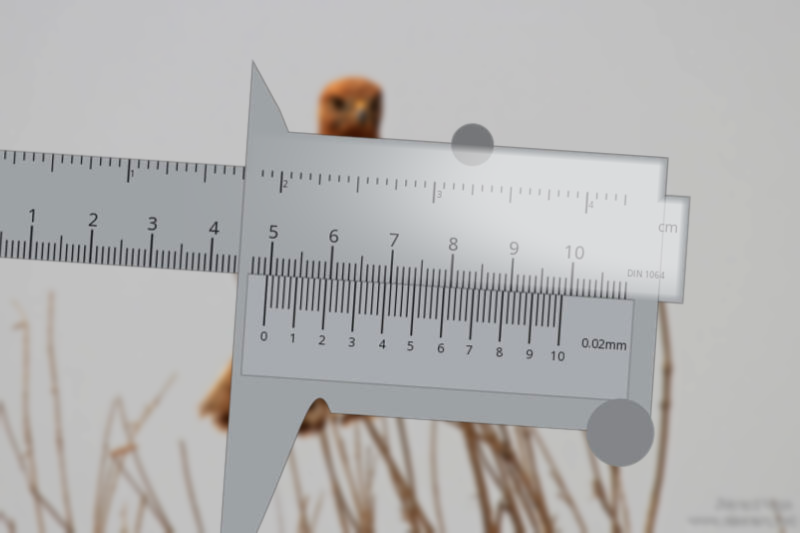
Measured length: 49.5 mm
